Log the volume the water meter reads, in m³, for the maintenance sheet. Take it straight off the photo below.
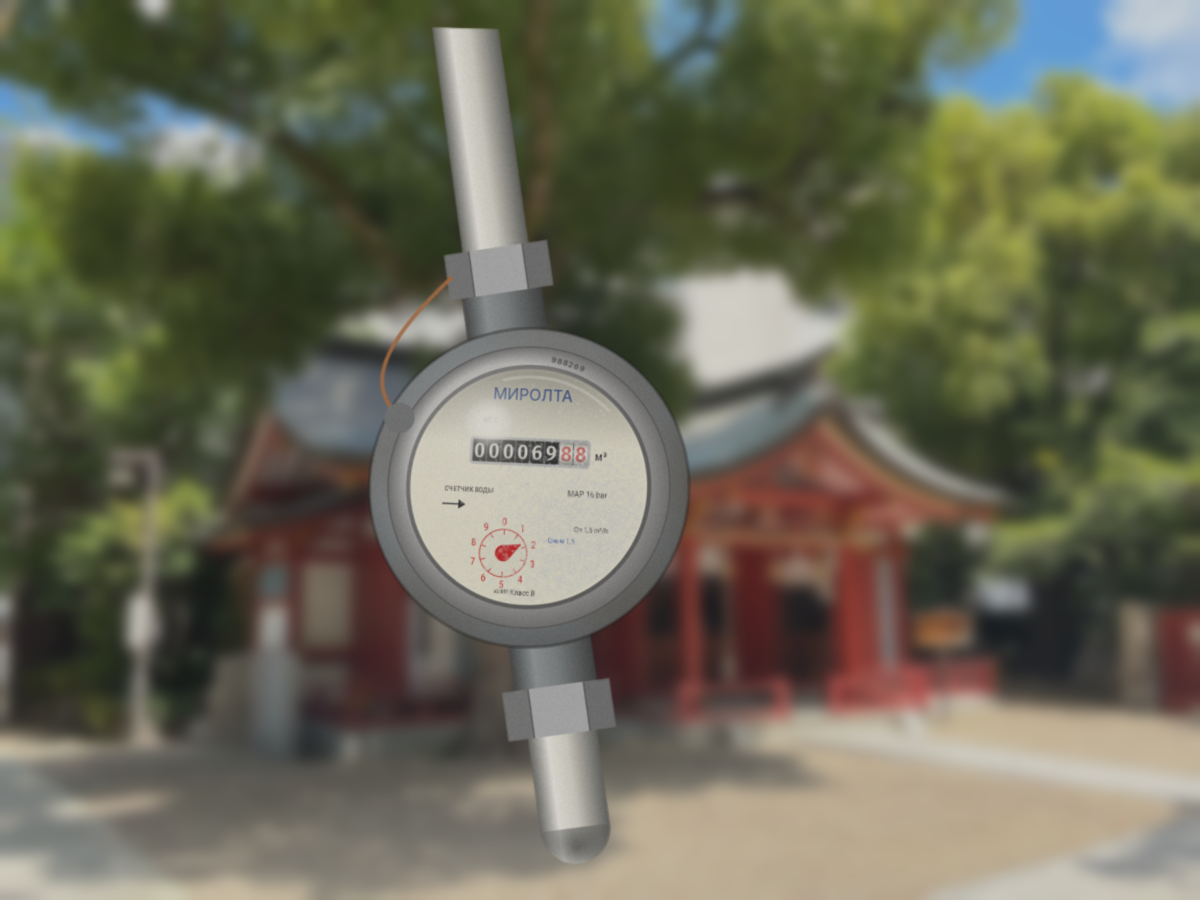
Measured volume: 69.881 m³
